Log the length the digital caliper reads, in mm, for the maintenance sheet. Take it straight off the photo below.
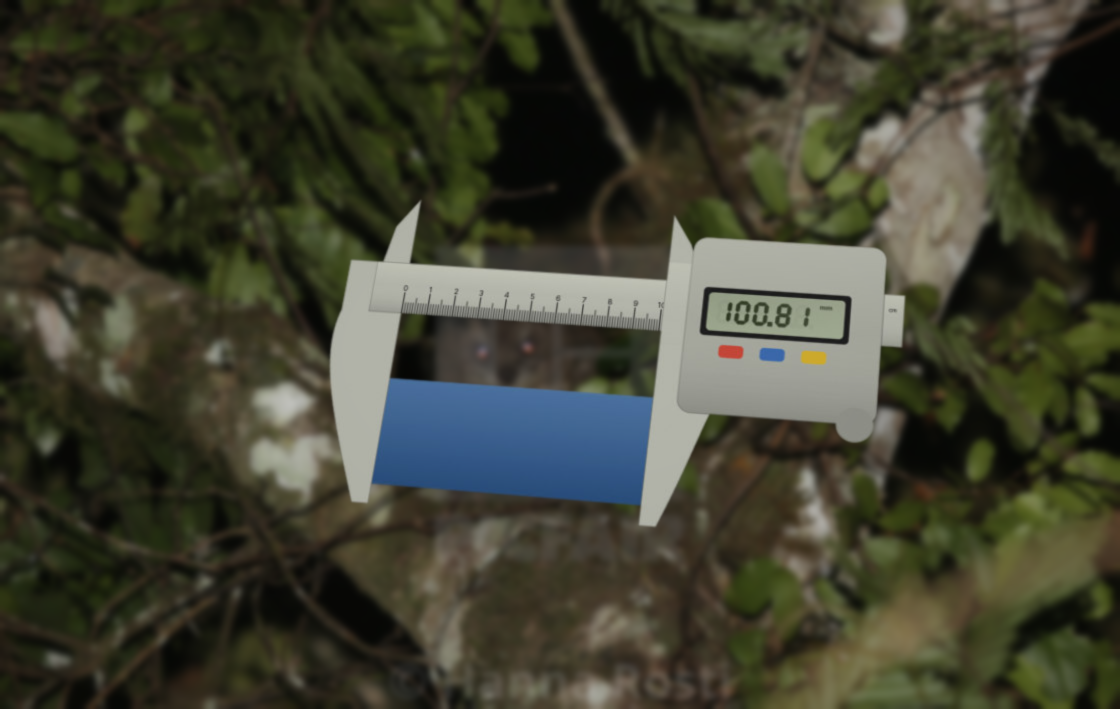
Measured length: 100.81 mm
